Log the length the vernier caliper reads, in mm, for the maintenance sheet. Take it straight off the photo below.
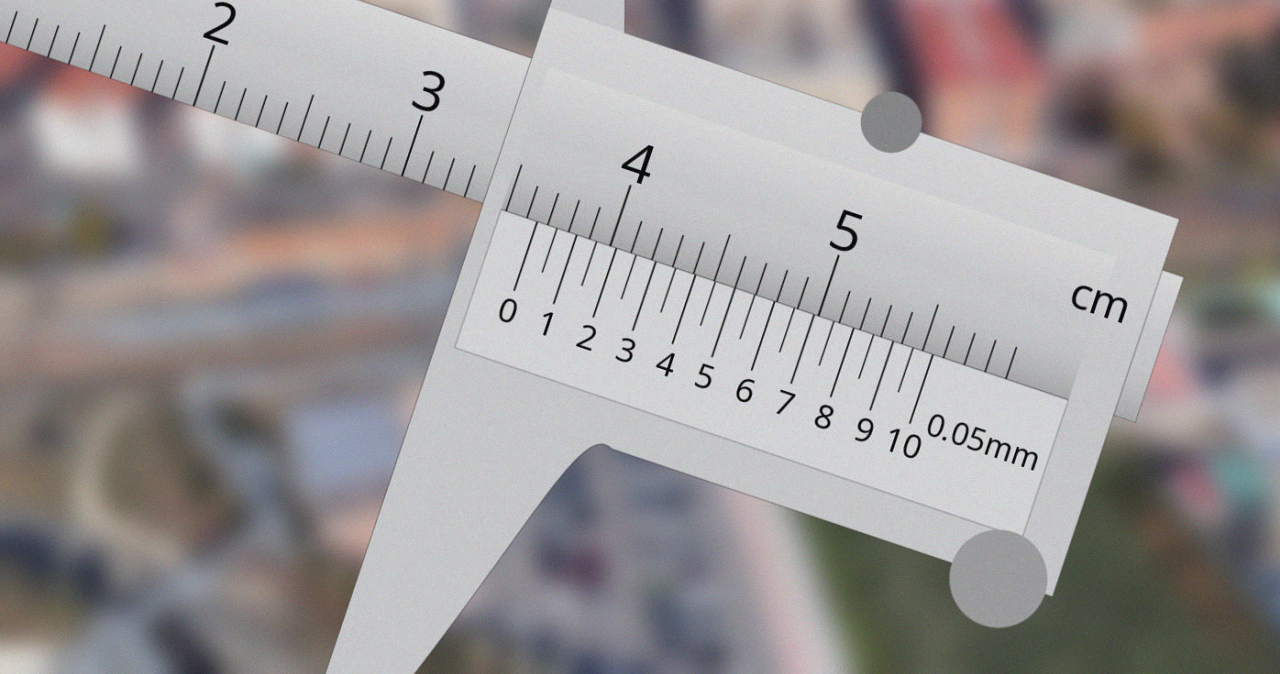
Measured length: 36.5 mm
